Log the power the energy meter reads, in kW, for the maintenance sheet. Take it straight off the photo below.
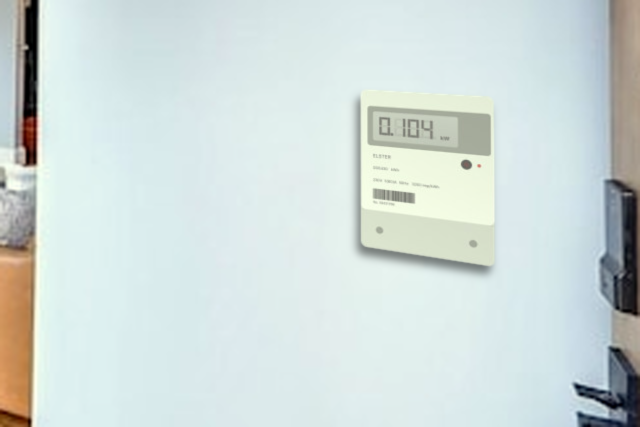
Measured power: 0.104 kW
